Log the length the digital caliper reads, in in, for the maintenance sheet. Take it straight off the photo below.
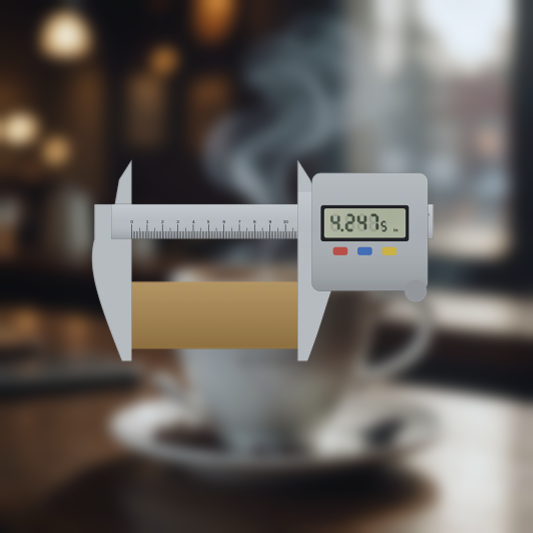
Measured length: 4.2475 in
